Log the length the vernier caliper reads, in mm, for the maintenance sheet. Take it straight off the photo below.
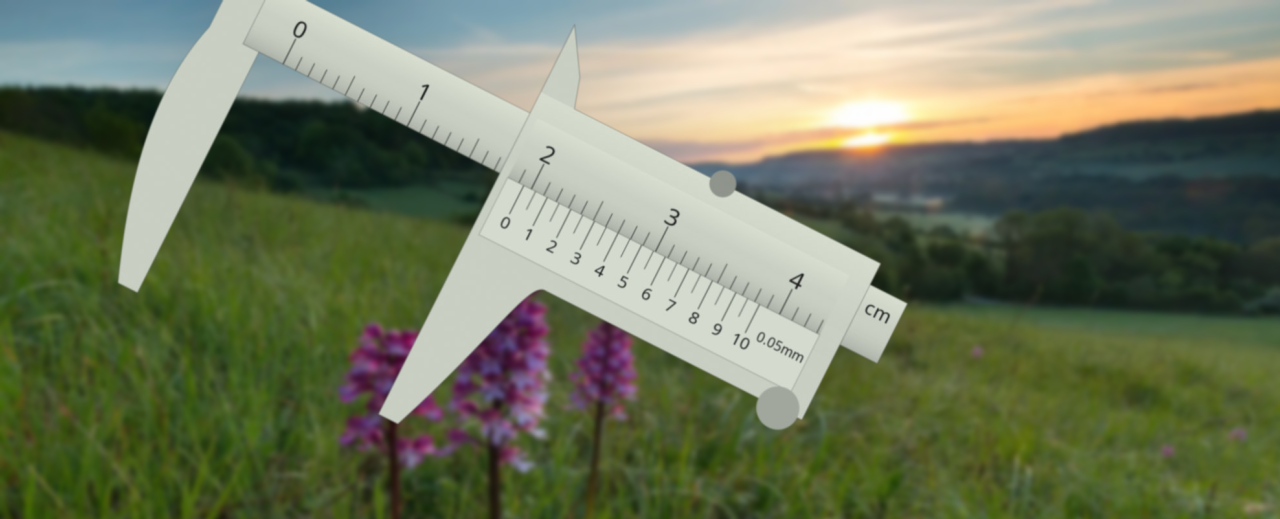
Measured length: 19.4 mm
